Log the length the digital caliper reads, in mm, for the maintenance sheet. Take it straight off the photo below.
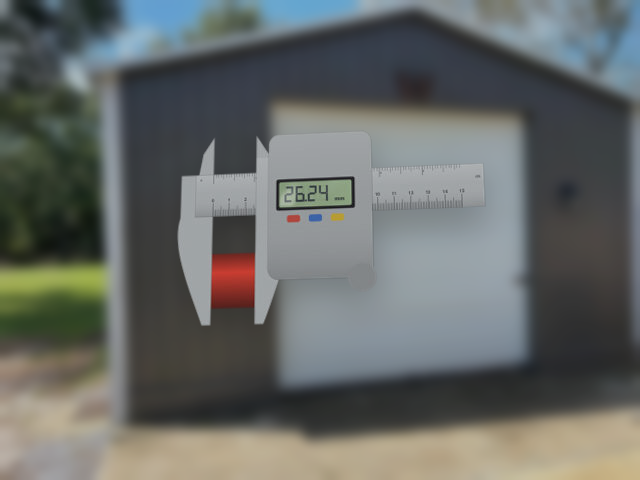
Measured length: 26.24 mm
